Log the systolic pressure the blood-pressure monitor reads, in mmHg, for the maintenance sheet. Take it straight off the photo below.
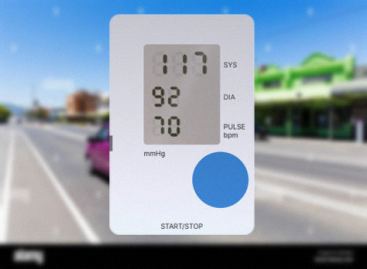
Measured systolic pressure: 117 mmHg
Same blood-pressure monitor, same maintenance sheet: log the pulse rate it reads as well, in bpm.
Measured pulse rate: 70 bpm
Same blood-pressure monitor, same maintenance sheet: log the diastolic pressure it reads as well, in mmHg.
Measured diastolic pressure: 92 mmHg
